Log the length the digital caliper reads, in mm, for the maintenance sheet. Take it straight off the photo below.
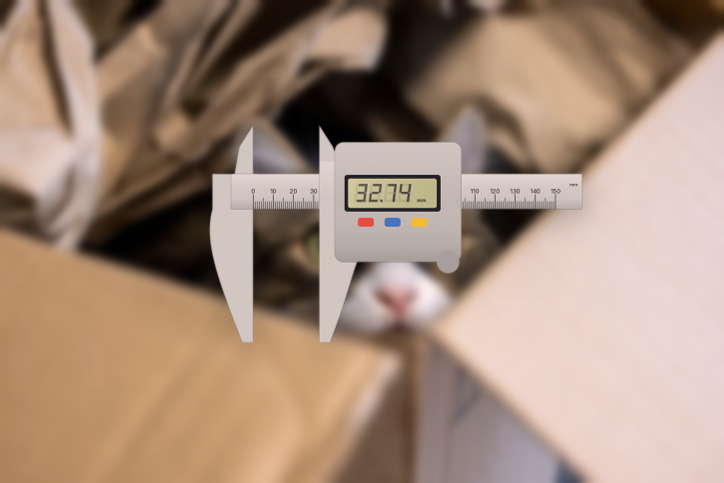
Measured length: 32.74 mm
